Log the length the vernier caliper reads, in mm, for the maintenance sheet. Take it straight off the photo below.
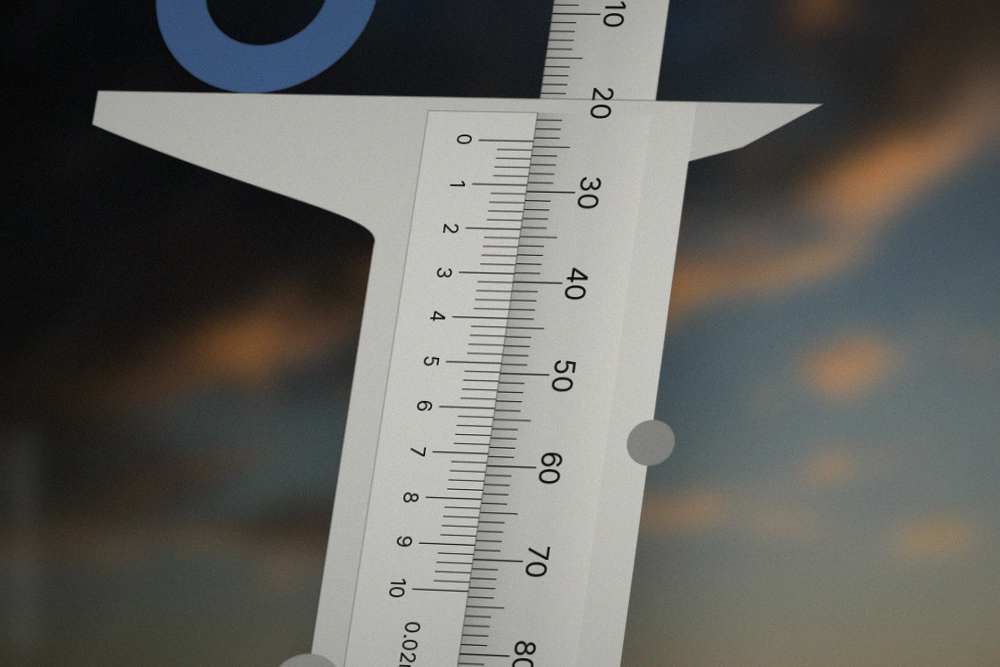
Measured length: 24.4 mm
